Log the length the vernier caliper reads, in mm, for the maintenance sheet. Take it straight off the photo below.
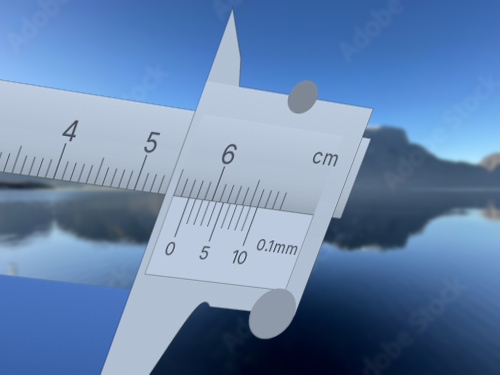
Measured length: 57.0 mm
